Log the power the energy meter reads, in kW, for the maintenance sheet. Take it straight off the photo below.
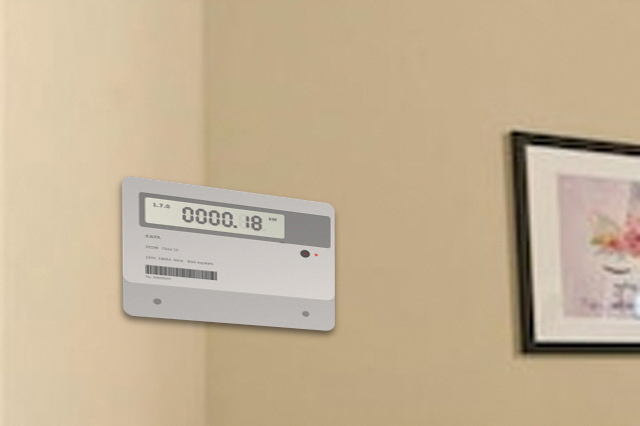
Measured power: 0.18 kW
